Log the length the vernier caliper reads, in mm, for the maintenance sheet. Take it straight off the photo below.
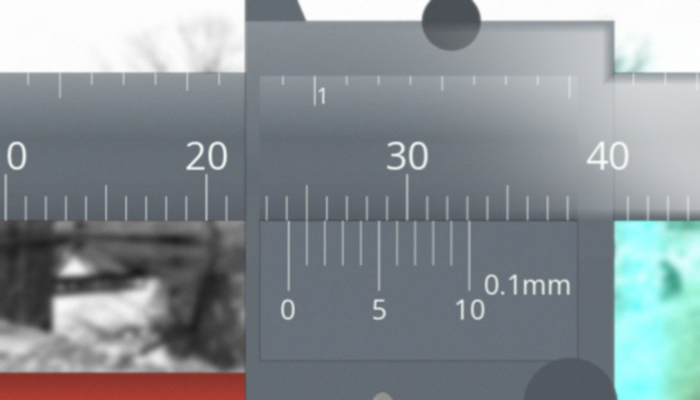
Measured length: 24.1 mm
